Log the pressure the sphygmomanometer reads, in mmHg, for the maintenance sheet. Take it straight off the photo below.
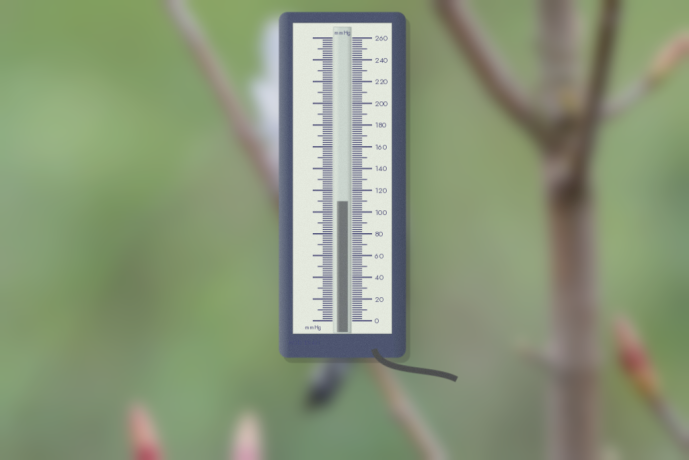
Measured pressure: 110 mmHg
